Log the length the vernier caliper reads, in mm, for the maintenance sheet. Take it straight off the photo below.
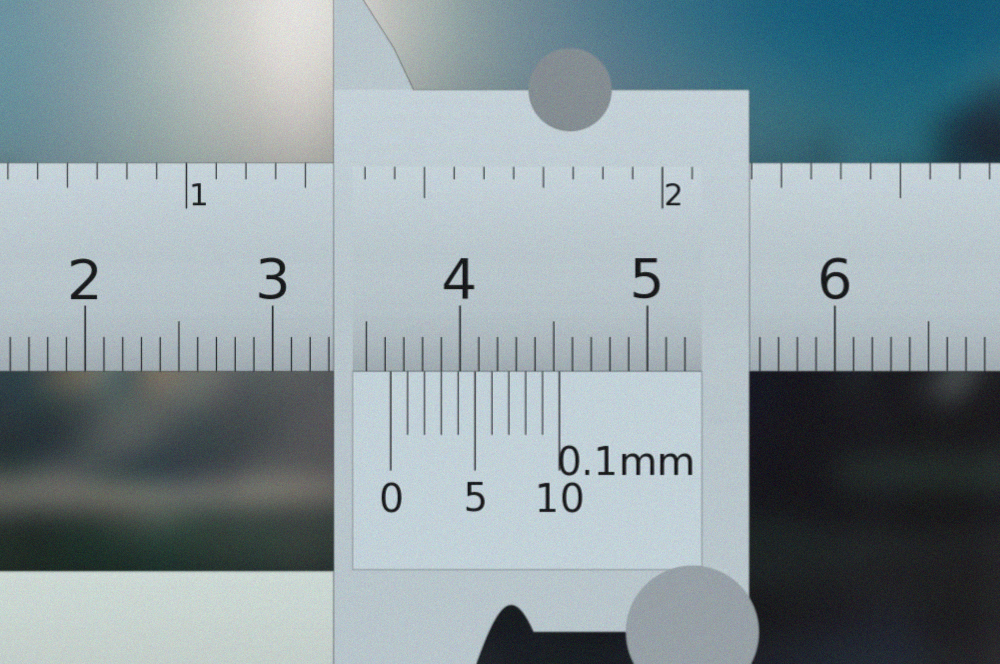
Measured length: 36.3 mm
